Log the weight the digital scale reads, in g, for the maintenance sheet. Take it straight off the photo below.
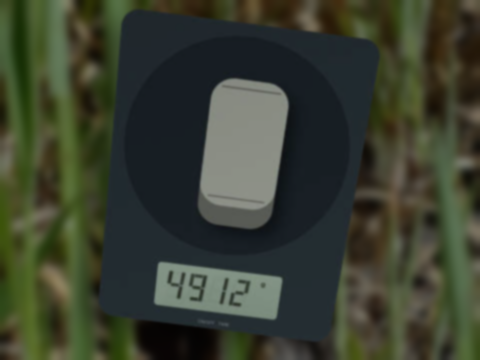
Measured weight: 4912 g
